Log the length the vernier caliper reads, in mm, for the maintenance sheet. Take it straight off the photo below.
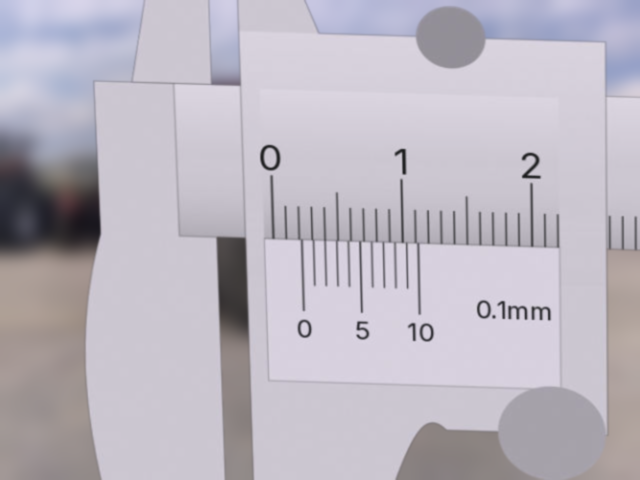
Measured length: 2.2 mm
